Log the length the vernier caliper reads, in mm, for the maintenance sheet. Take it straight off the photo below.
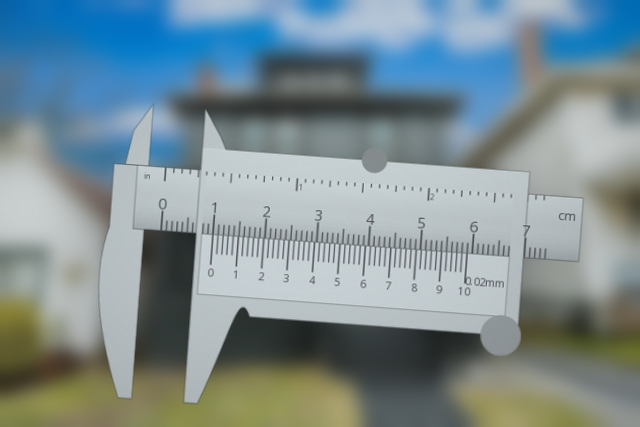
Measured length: 10.0 mm
